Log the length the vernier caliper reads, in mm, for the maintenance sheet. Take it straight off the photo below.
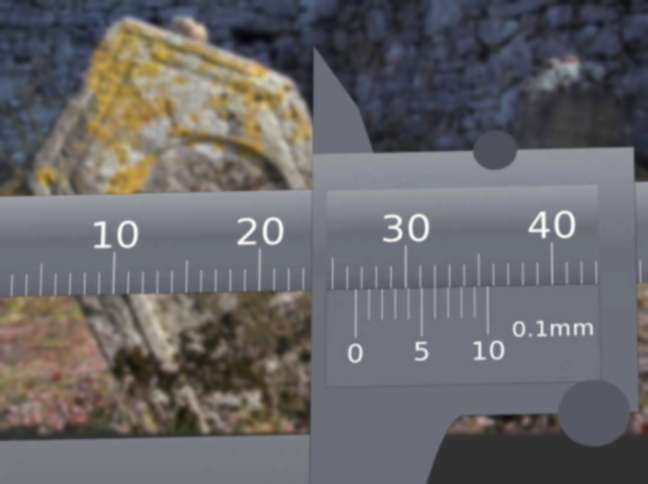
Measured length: 26.6 mm
